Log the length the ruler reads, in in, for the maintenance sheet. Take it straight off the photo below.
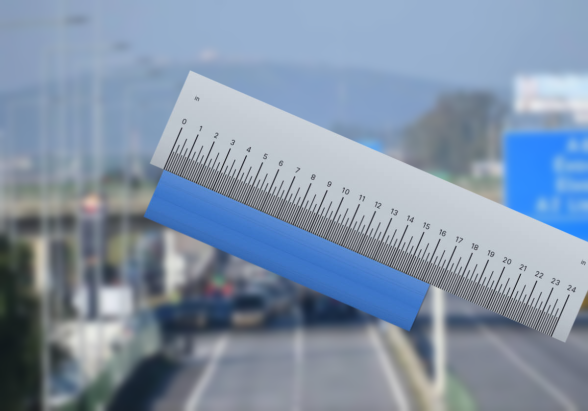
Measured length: 16.5 in
